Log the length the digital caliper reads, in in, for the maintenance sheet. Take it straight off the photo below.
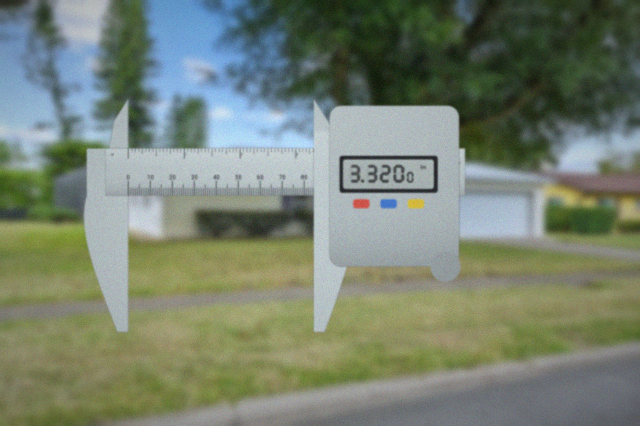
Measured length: 3.3200 in
